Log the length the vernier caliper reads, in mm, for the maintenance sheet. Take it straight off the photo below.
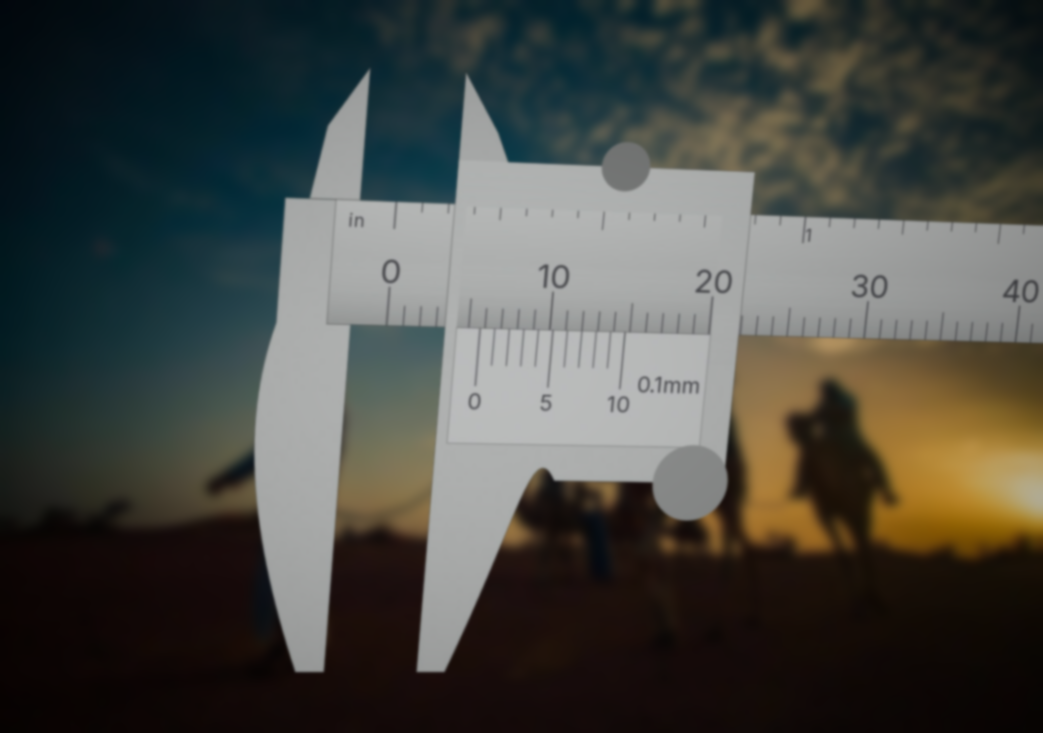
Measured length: 5.7 mm
